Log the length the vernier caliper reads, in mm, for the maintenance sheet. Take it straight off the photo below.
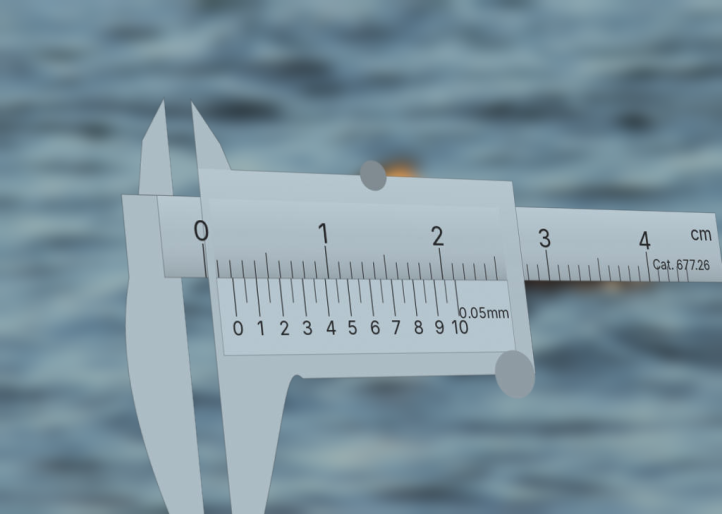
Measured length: 2.1 mm
